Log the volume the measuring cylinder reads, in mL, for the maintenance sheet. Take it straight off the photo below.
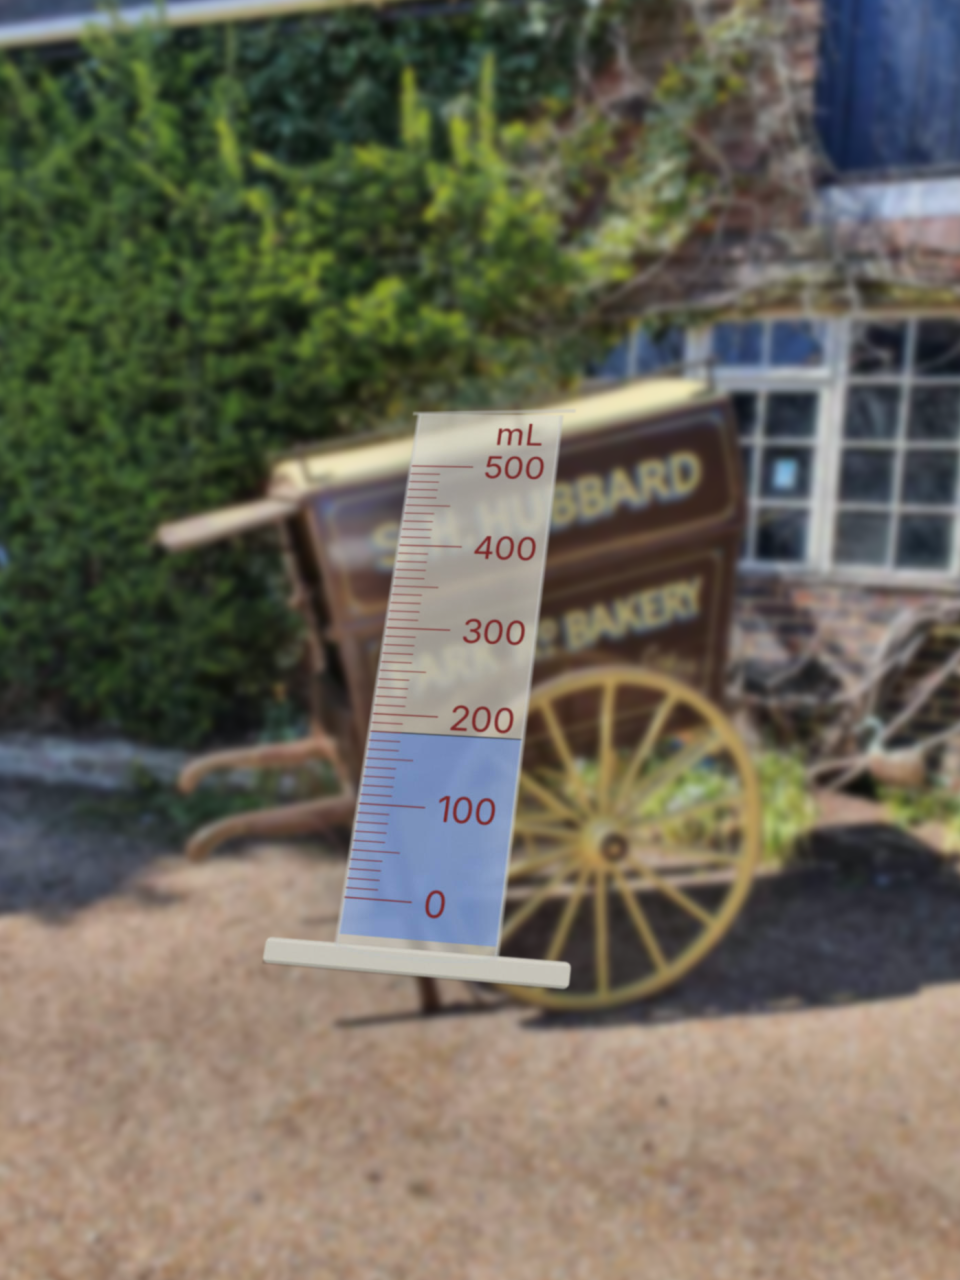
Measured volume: 180 mL
